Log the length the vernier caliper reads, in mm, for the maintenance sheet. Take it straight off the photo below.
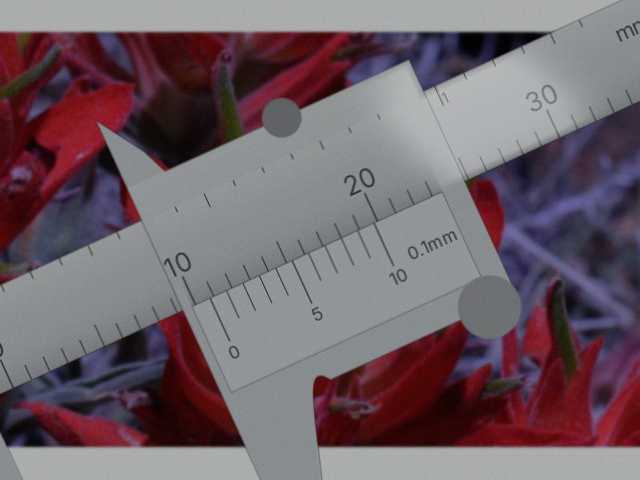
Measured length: 10.8 mm
